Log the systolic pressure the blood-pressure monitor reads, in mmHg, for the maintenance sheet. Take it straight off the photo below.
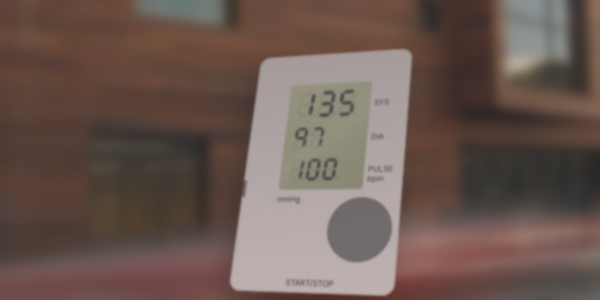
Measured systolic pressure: 135 mmHg
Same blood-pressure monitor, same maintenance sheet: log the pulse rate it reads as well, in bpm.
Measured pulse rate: 100 bpm
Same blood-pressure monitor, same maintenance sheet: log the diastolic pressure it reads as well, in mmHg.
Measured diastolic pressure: 97 mmHg
